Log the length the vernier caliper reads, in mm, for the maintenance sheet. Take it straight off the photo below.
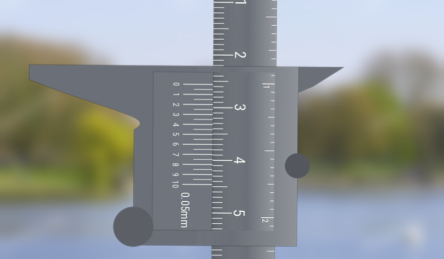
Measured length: 25.6 mm
